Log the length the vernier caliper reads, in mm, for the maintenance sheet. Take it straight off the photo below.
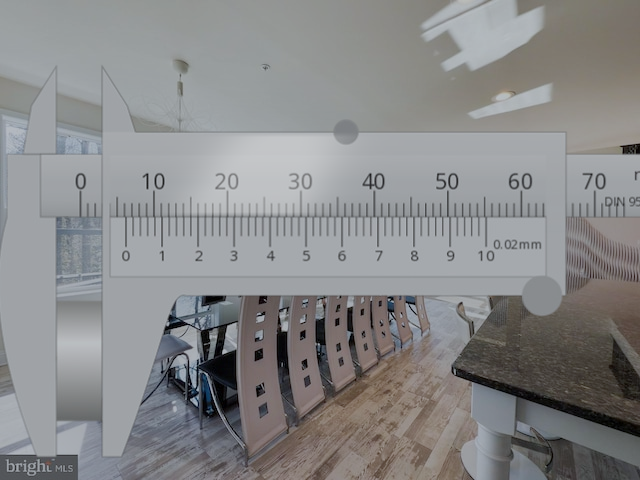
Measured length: 6.2 mm
